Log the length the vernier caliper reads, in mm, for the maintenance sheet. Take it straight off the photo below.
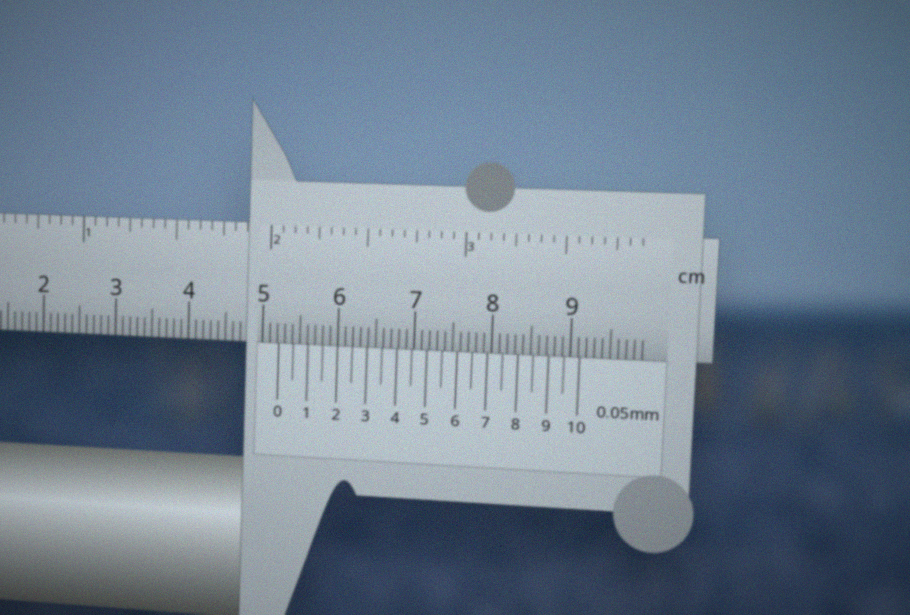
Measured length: 52.2 mm
